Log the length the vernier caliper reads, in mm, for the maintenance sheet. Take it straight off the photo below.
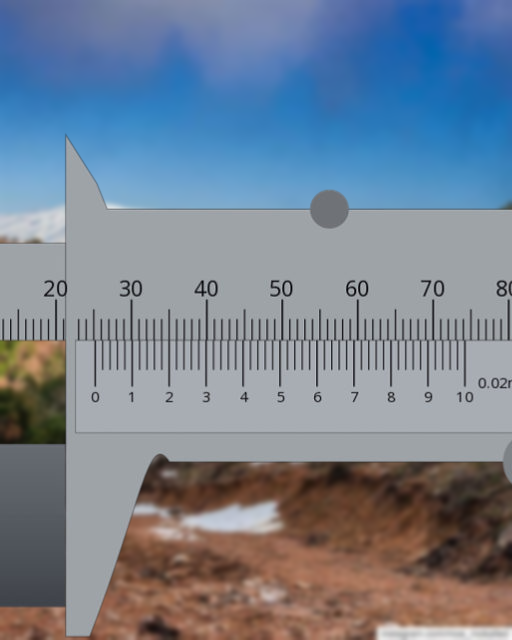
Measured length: 25.2 mm
